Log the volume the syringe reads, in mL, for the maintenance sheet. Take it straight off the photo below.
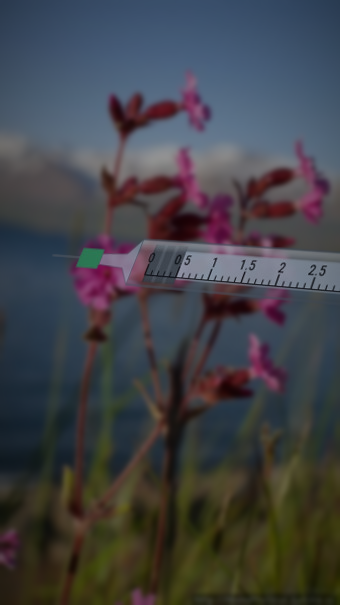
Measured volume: 0 mL
